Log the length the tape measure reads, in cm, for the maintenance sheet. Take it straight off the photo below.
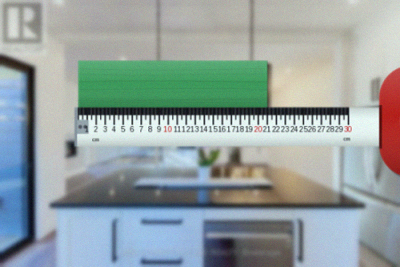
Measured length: 21 cm
